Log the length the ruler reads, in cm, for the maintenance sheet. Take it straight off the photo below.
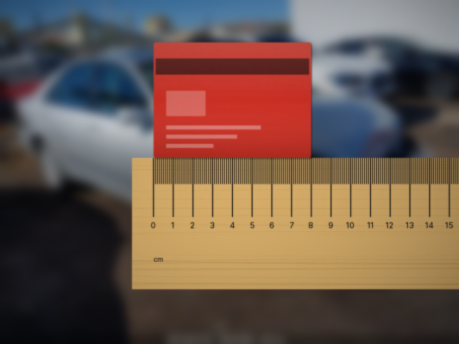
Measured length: 8 cm
